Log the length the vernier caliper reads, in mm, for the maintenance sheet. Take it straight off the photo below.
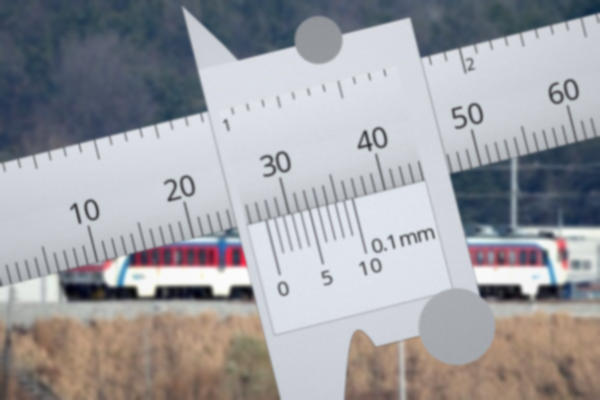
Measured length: 27.6 mm
